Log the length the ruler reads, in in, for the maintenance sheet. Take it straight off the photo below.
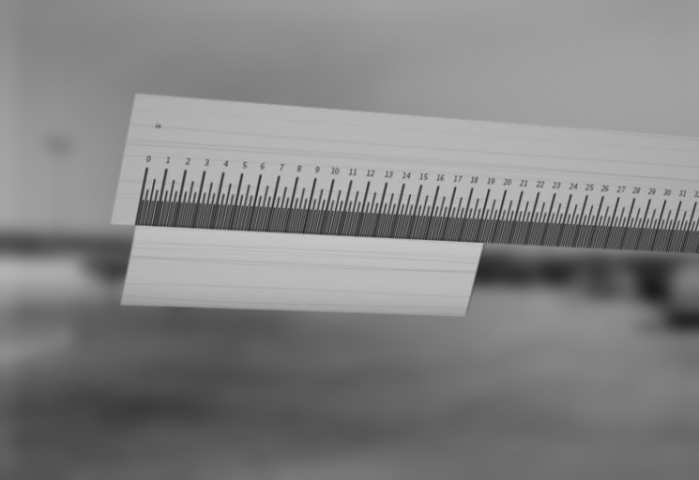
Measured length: 19.5 in
